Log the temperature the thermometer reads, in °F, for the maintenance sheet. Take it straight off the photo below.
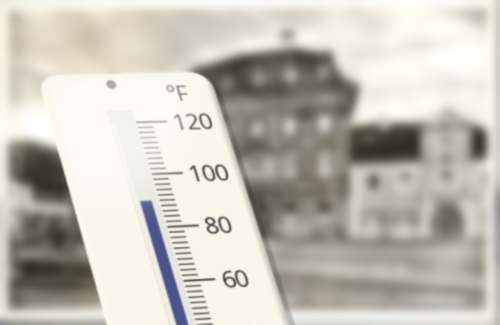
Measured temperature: 90 °F
